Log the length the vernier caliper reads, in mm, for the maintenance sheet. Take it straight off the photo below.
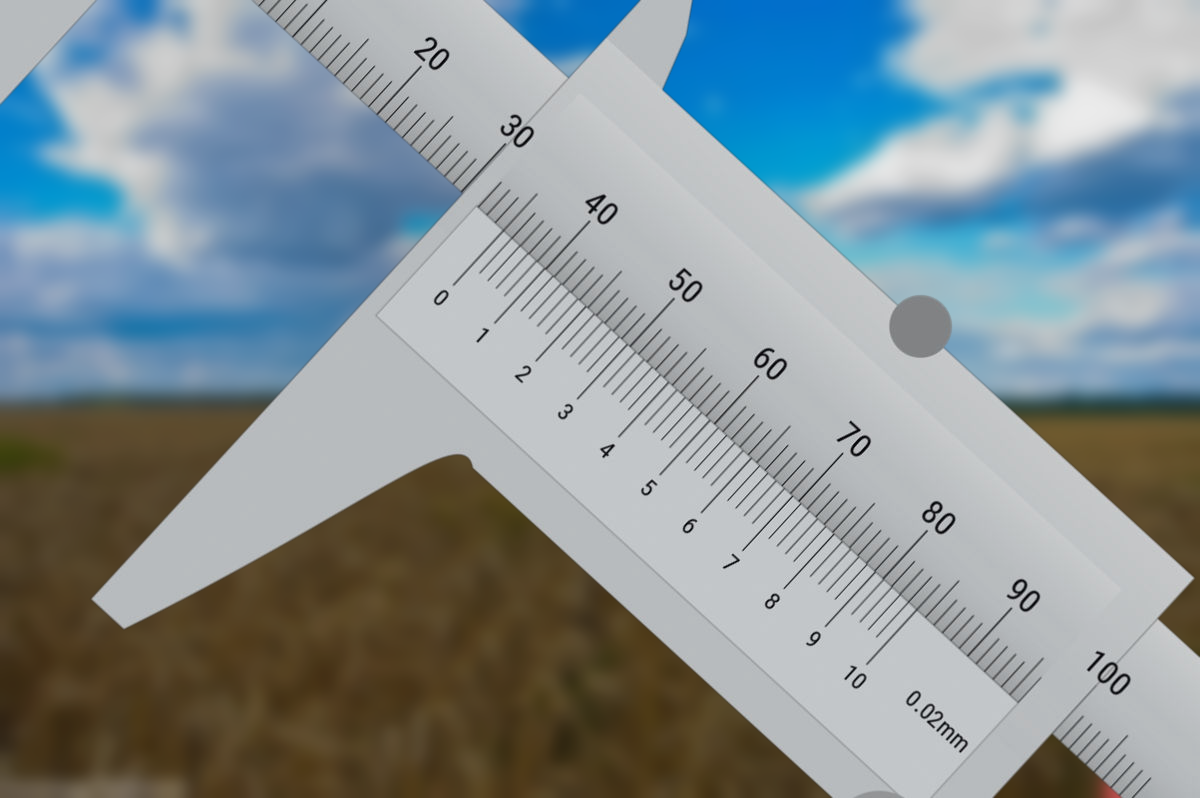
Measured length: 35.0 mm
